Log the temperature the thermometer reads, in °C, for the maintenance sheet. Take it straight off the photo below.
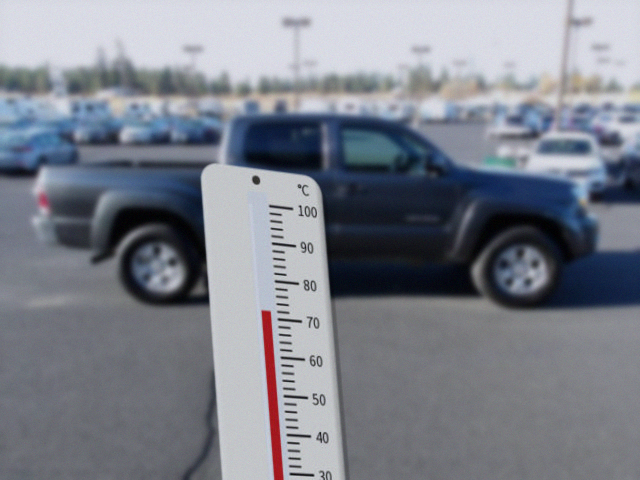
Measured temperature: 72 °C
